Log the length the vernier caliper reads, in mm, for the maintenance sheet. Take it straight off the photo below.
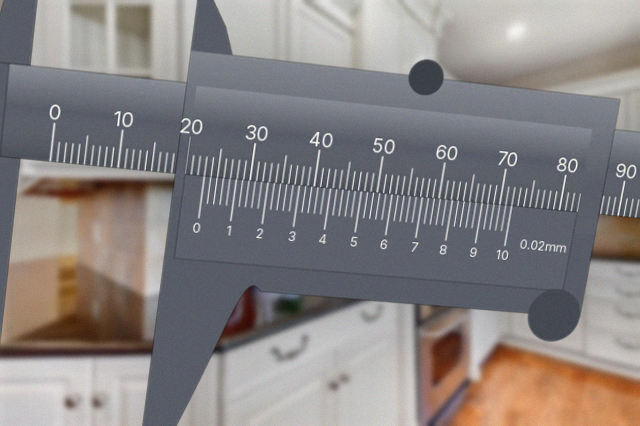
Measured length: 23.0 mm
